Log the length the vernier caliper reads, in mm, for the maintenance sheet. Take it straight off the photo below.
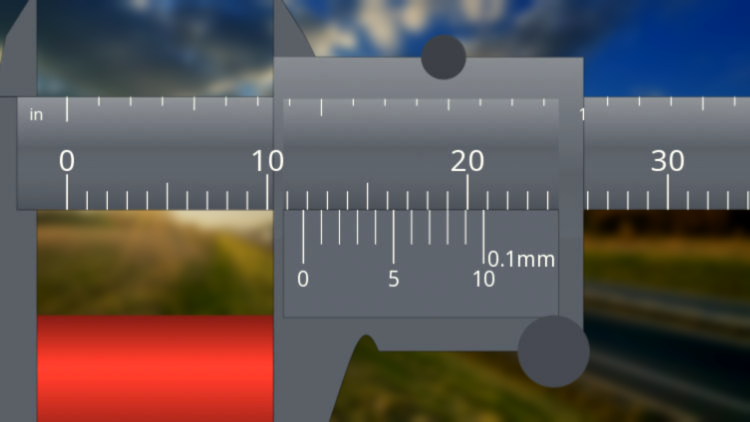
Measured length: 11.8 mm
